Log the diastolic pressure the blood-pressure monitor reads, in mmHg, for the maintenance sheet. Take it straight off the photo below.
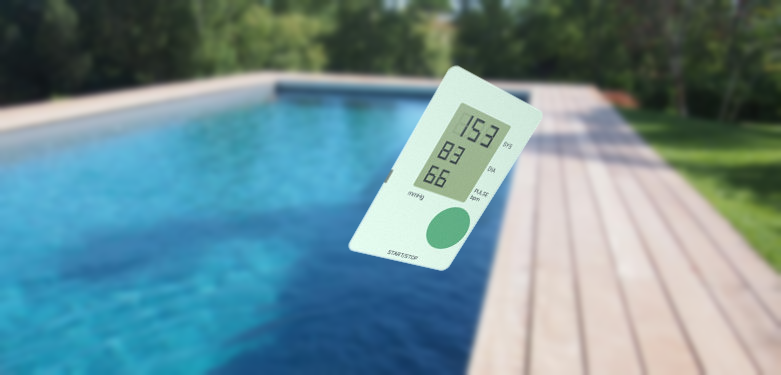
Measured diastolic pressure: 83 mmHg
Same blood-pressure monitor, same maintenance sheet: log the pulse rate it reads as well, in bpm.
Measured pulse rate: 66 bpm
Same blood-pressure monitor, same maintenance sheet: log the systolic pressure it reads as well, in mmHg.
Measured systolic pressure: 153 mmHg
